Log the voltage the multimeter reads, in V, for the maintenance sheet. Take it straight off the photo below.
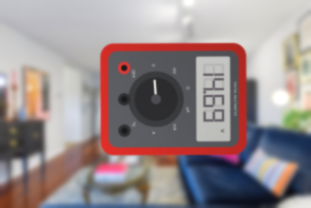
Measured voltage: 14.69 V
